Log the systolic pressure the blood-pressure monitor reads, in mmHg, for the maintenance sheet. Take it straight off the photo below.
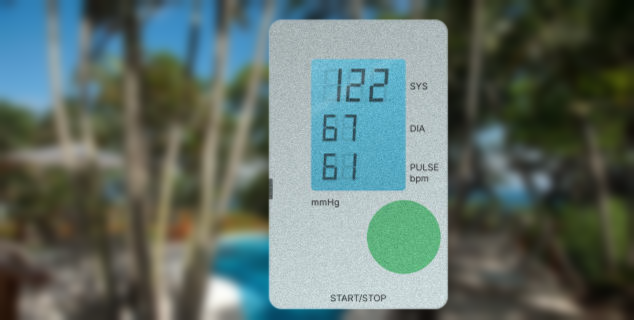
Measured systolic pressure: 122 mmHg
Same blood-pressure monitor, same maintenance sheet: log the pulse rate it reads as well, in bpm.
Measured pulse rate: 61 bpm
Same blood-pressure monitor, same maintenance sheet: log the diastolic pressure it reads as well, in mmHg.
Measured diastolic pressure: 67 mmHg
